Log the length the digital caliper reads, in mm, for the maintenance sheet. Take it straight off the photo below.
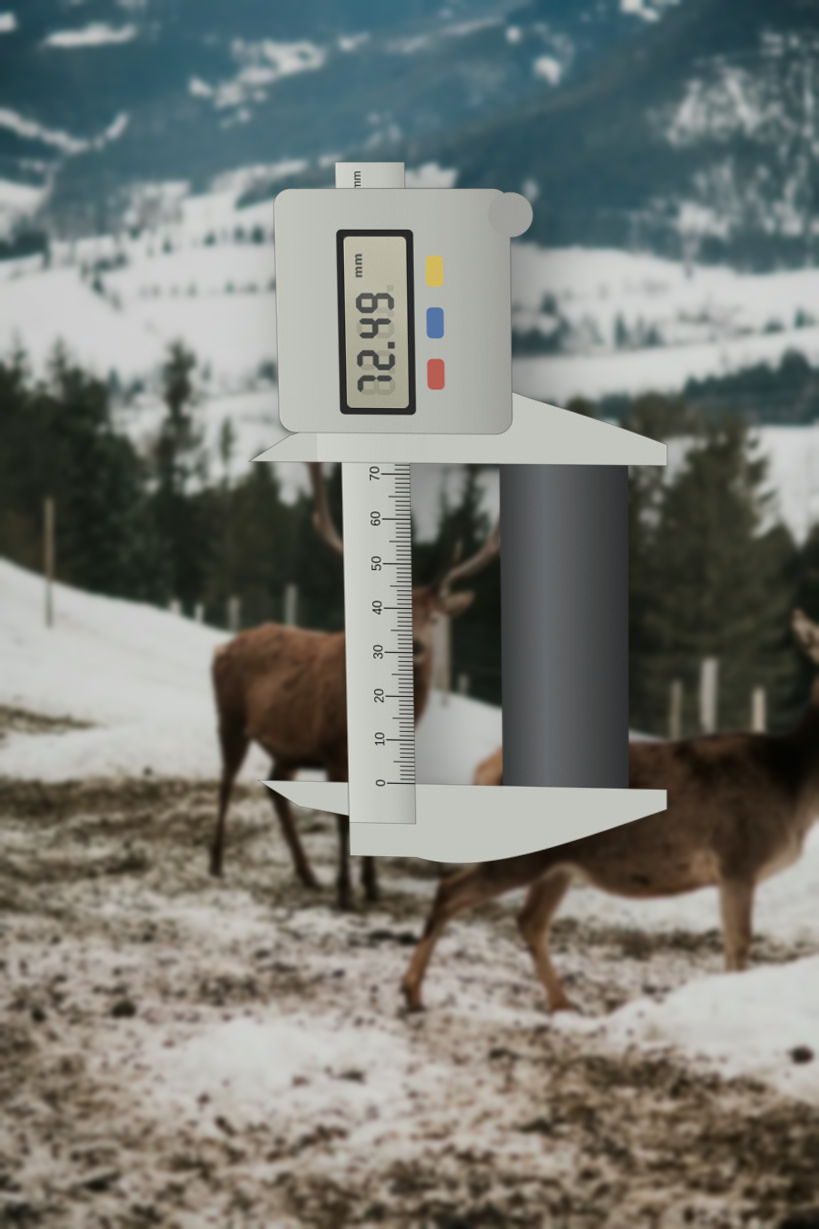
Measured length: 72.49 mm
